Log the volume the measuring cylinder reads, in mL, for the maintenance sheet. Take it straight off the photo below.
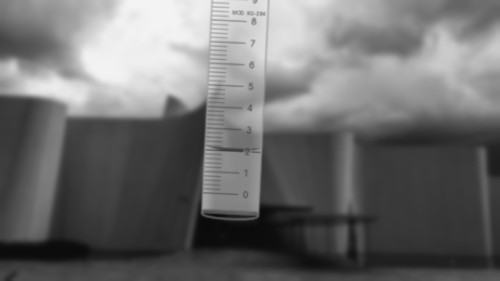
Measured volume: 2 mL
